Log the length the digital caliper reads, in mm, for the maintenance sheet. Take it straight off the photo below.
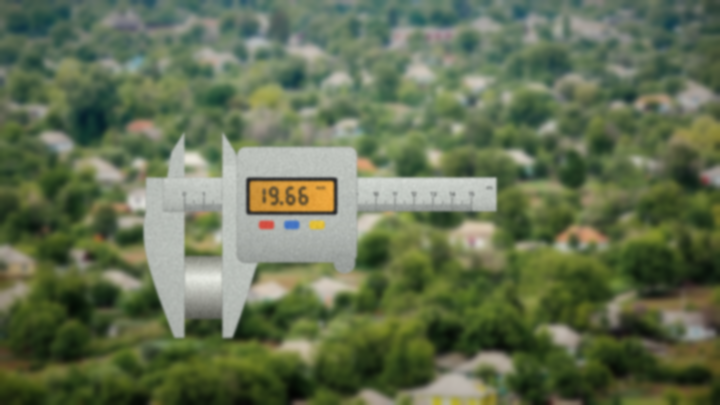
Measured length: 19.66 mm
